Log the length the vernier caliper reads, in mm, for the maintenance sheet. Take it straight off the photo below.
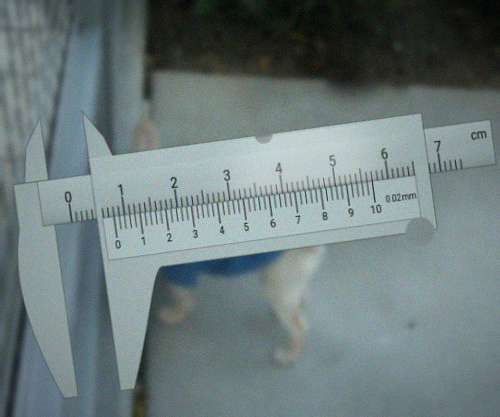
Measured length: 8.0 mm
